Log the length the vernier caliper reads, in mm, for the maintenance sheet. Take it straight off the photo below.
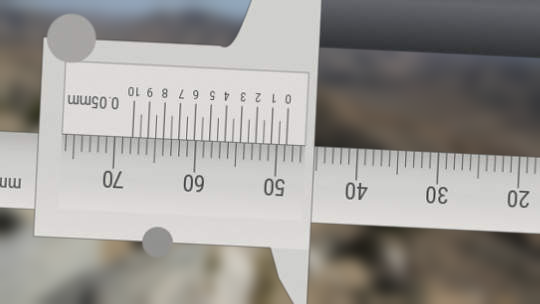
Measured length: 48.8 mm
